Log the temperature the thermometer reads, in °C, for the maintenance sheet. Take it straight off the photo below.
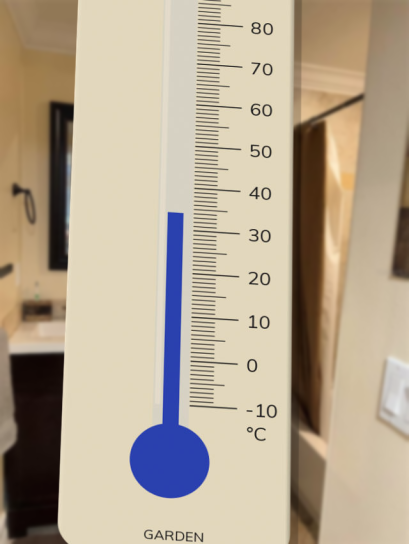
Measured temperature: 34 °C
